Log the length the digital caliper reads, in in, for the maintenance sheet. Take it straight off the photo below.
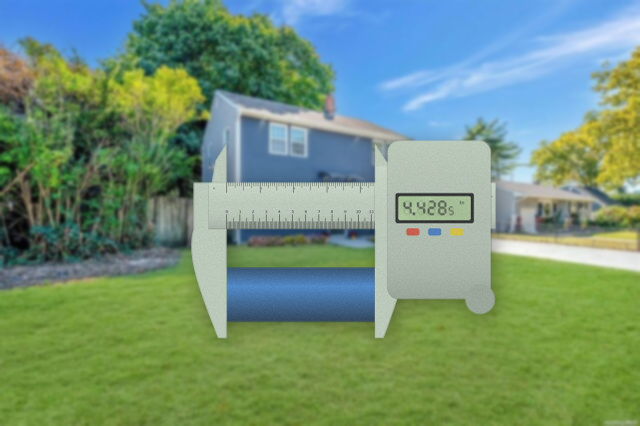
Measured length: 4.4285 in
